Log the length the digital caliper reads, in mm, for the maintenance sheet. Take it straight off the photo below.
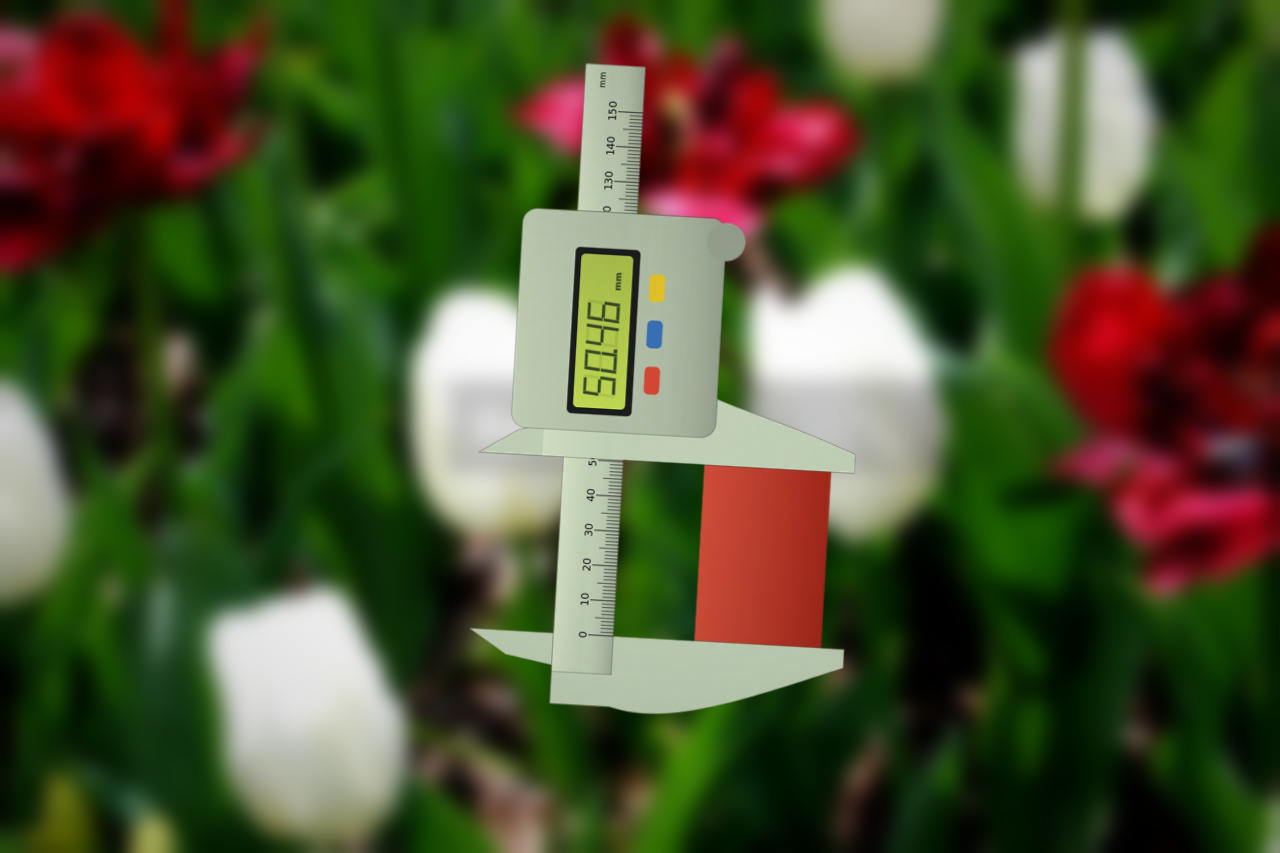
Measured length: 50.46 mm
